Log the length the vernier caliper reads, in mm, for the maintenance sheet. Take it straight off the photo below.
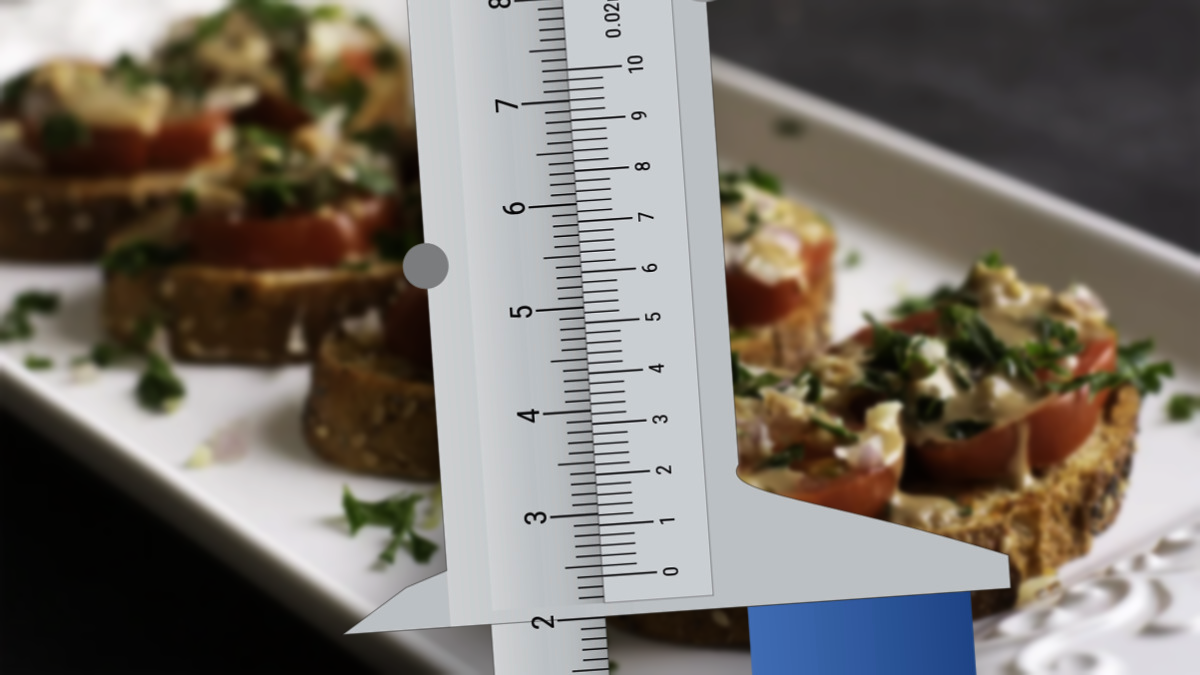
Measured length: 24.0 mm
